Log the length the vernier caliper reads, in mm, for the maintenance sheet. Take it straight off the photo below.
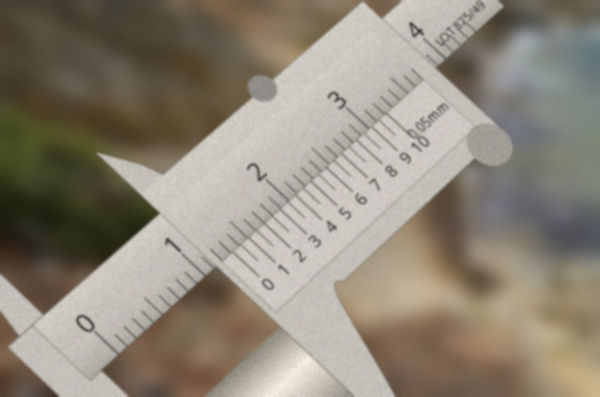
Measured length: 13.2 mm
